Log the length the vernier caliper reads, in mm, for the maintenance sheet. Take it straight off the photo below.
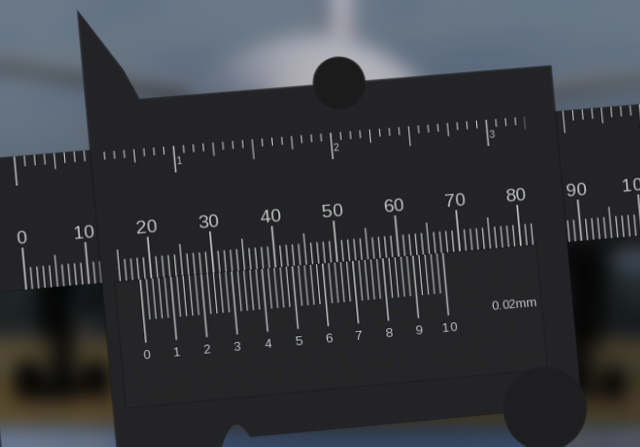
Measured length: 18.2 mm
